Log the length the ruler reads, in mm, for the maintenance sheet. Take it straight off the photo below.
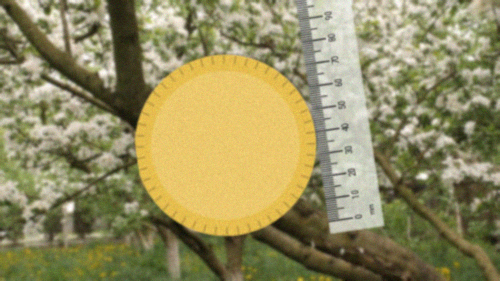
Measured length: 80 mm
